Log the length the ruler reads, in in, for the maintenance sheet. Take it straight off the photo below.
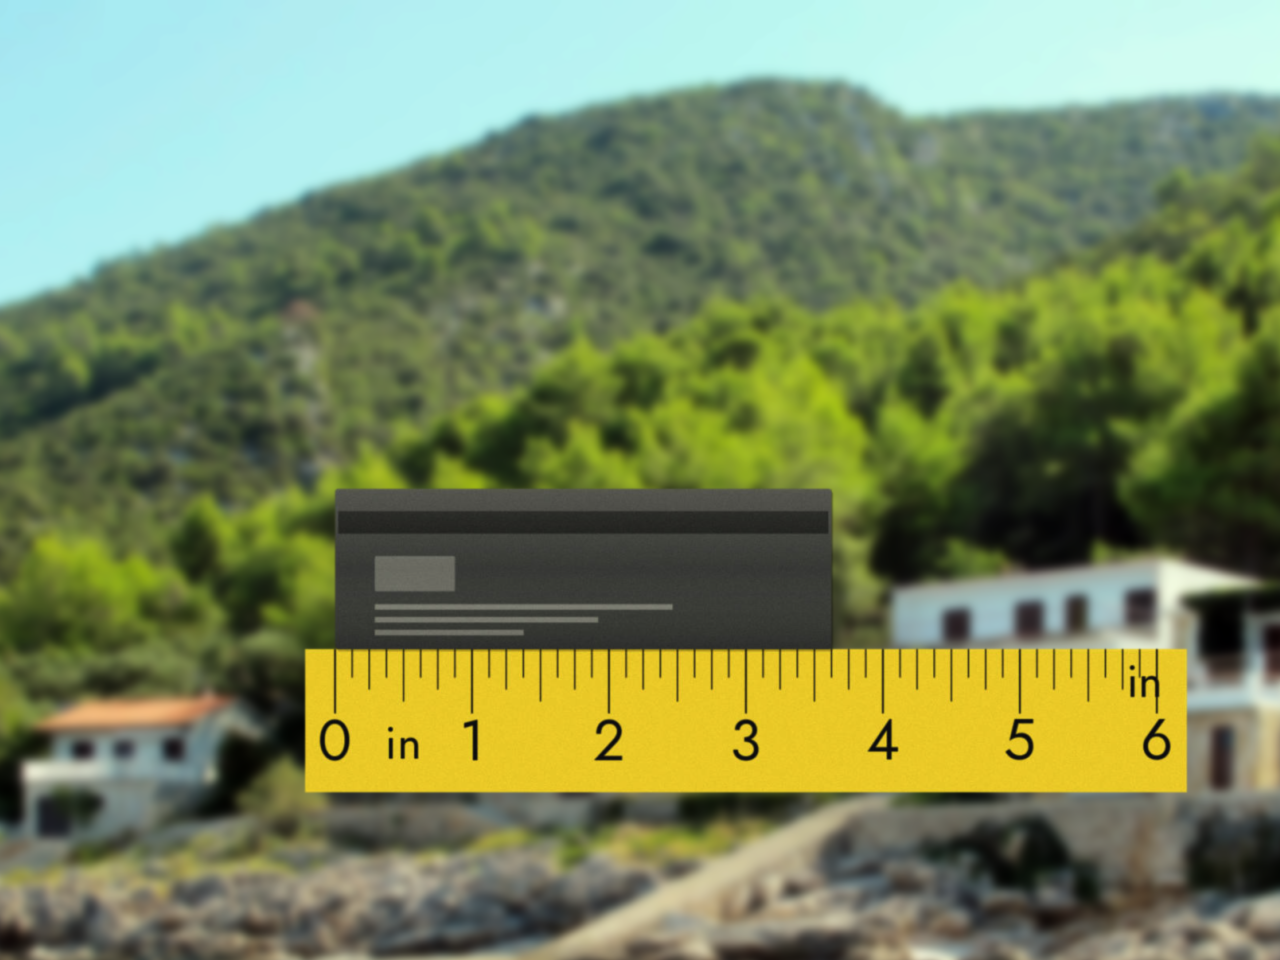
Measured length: 3.625 in
